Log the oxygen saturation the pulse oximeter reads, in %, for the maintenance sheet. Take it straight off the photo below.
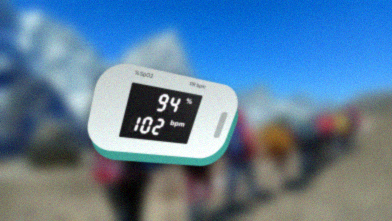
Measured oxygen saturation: 94 %
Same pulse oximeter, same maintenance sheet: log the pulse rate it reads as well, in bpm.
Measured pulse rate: 102 bpm
